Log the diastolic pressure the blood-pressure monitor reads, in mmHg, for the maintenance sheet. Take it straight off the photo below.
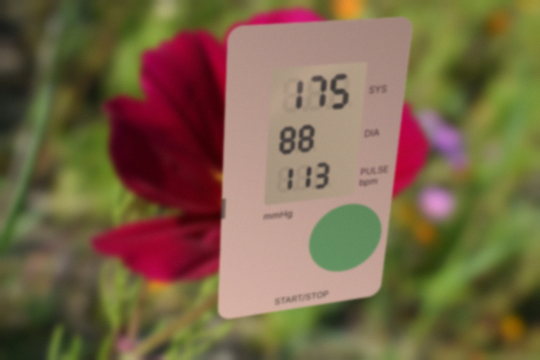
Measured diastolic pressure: 88 mmHg
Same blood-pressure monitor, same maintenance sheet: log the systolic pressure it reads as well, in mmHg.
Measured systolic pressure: 175 mmHg
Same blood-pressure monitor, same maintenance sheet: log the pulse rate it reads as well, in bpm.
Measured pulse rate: 113 bpm
